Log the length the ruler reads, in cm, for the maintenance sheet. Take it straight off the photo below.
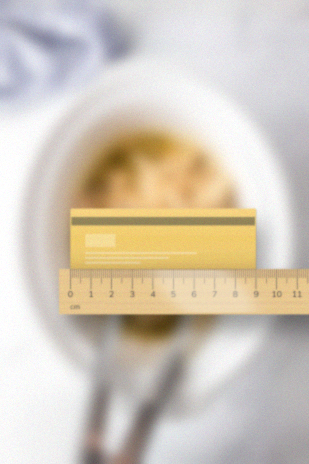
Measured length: 9 cm
